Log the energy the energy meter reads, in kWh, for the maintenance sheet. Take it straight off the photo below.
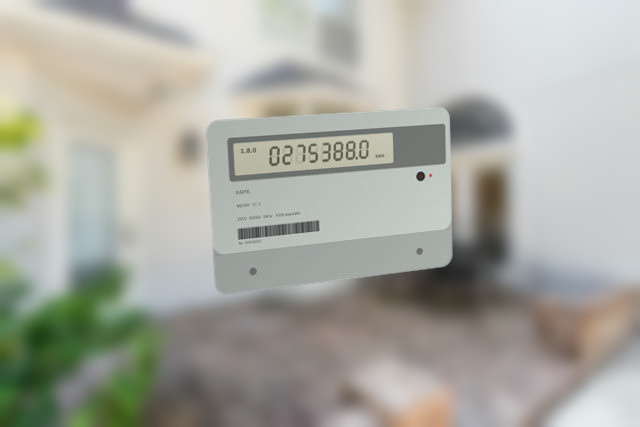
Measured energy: 275388.0 kWh
